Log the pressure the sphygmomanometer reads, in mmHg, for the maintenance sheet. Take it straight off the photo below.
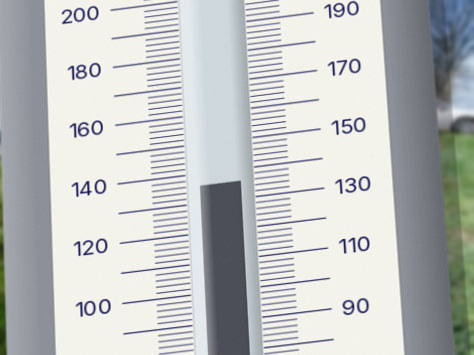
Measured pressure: 136 mmHg
